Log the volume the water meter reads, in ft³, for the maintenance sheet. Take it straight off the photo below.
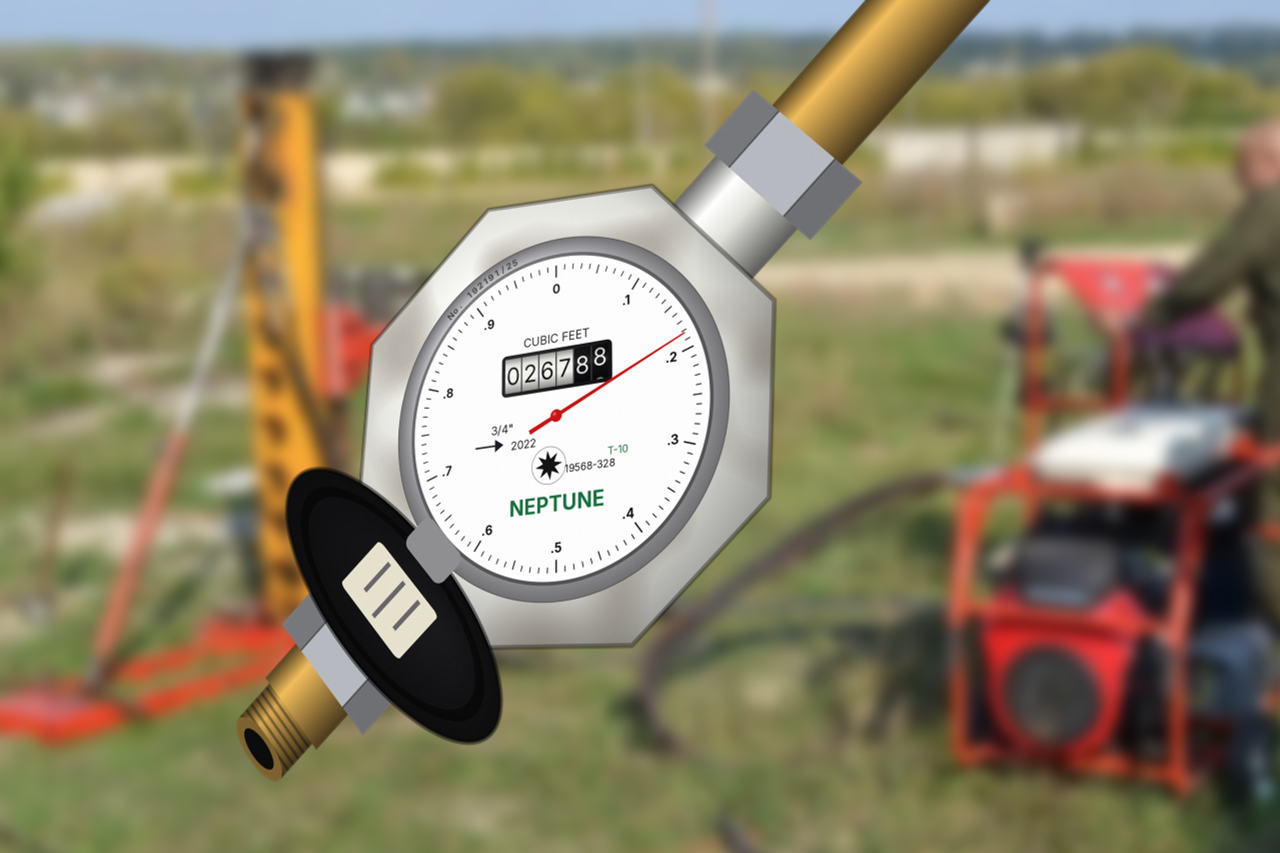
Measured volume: 26788.18 ft³
